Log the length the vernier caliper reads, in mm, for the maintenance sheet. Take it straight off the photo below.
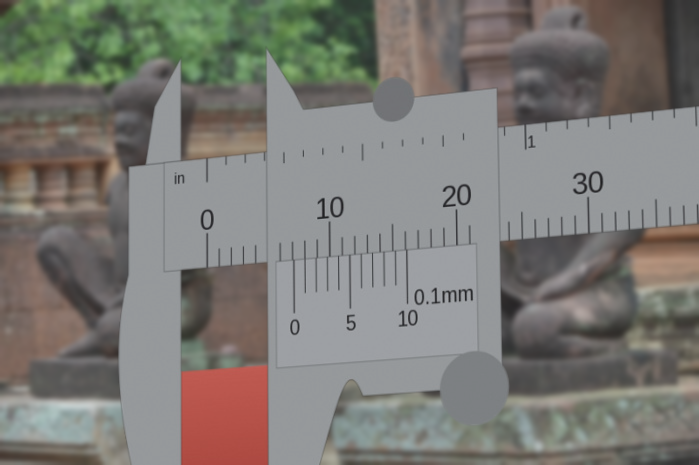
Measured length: 7.1 mm
